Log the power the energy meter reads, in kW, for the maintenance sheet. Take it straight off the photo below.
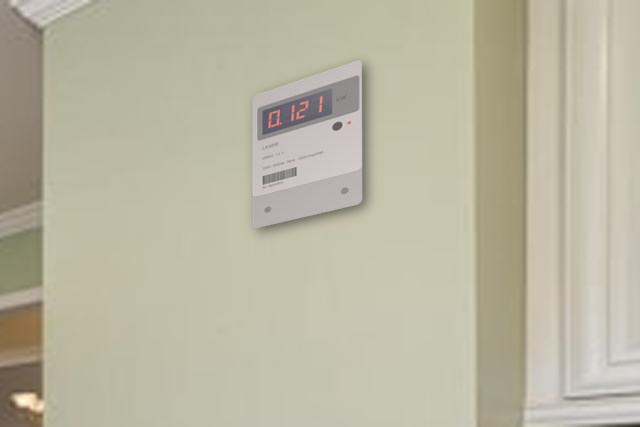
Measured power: 0.121 kW
